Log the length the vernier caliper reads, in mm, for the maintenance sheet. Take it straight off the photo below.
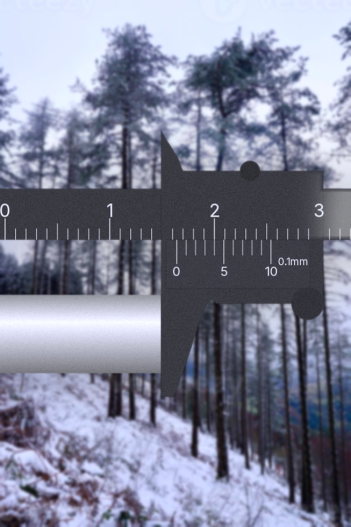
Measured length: 16.4 mm
